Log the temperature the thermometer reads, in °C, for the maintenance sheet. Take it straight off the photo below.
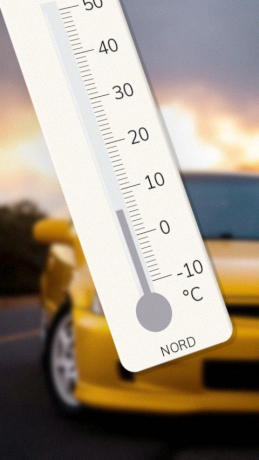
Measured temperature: 6 °C
